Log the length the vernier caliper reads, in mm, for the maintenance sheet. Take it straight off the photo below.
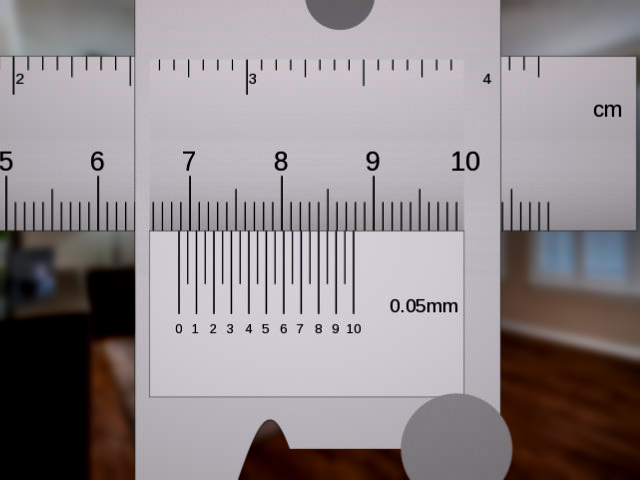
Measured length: 68.8 mm
